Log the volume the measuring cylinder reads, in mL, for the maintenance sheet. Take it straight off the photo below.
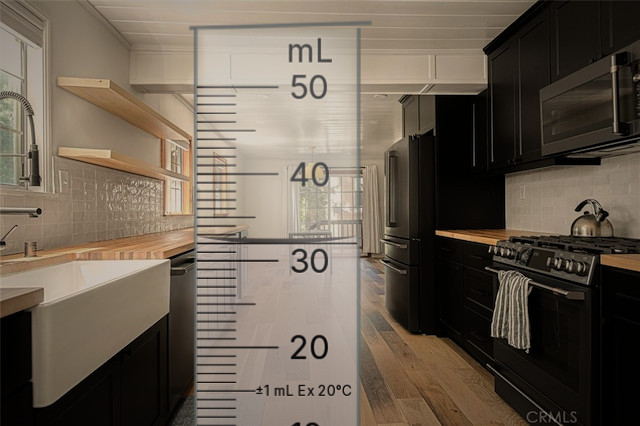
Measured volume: 32 mL
